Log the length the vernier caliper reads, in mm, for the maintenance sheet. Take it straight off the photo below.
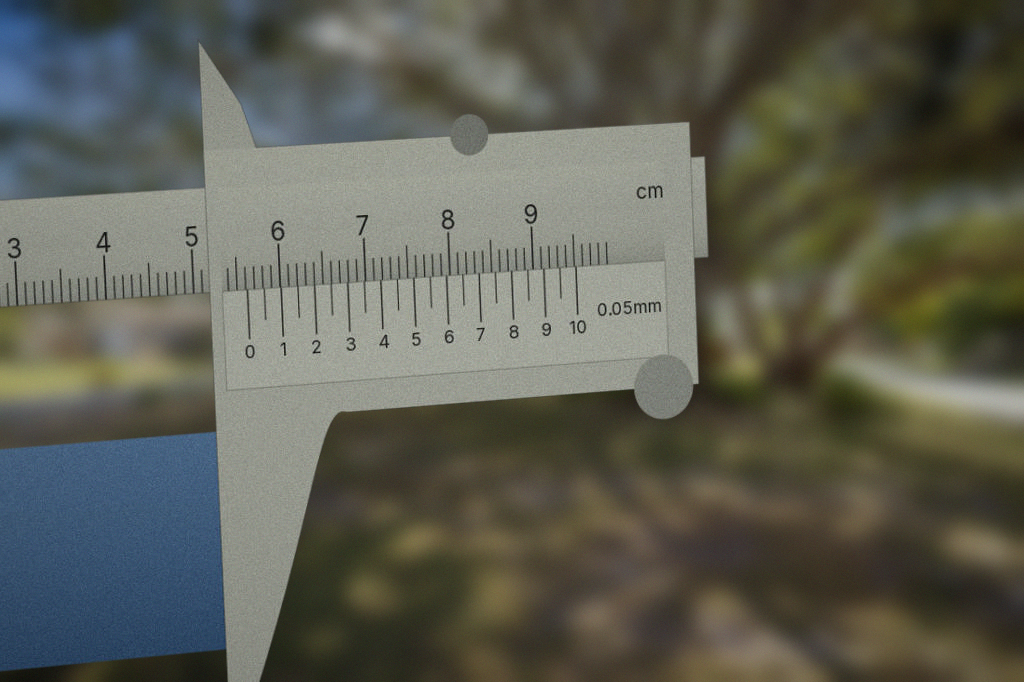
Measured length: 56.2 mm
